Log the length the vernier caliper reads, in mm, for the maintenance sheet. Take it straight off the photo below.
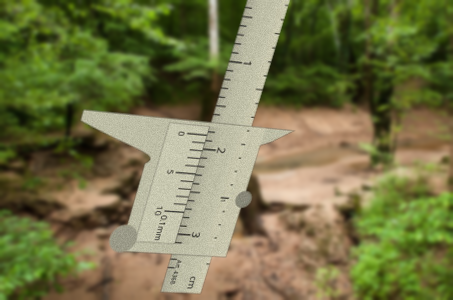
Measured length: 18.4 mm
